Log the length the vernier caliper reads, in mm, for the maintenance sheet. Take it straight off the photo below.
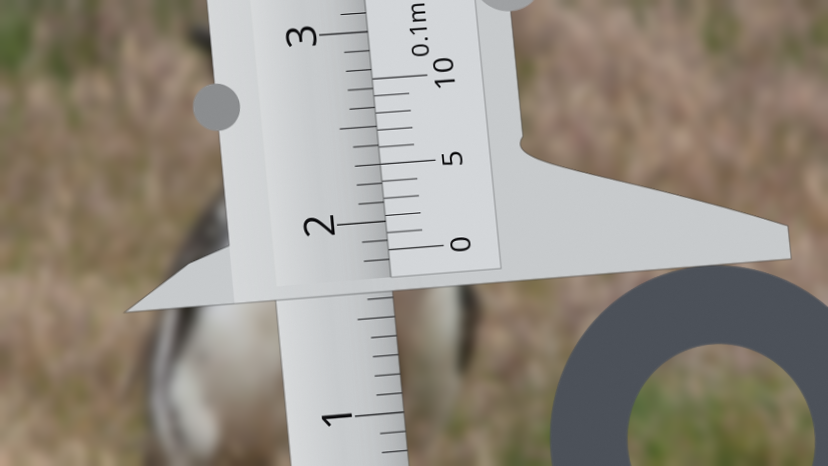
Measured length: 18.5 mm
